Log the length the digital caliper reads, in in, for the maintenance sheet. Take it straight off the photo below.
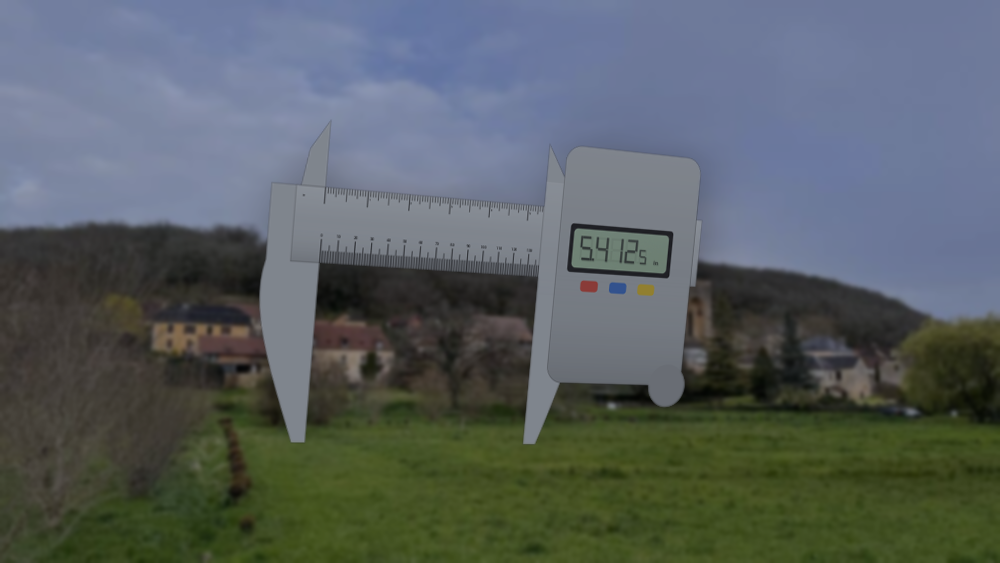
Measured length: 5.4125 in
